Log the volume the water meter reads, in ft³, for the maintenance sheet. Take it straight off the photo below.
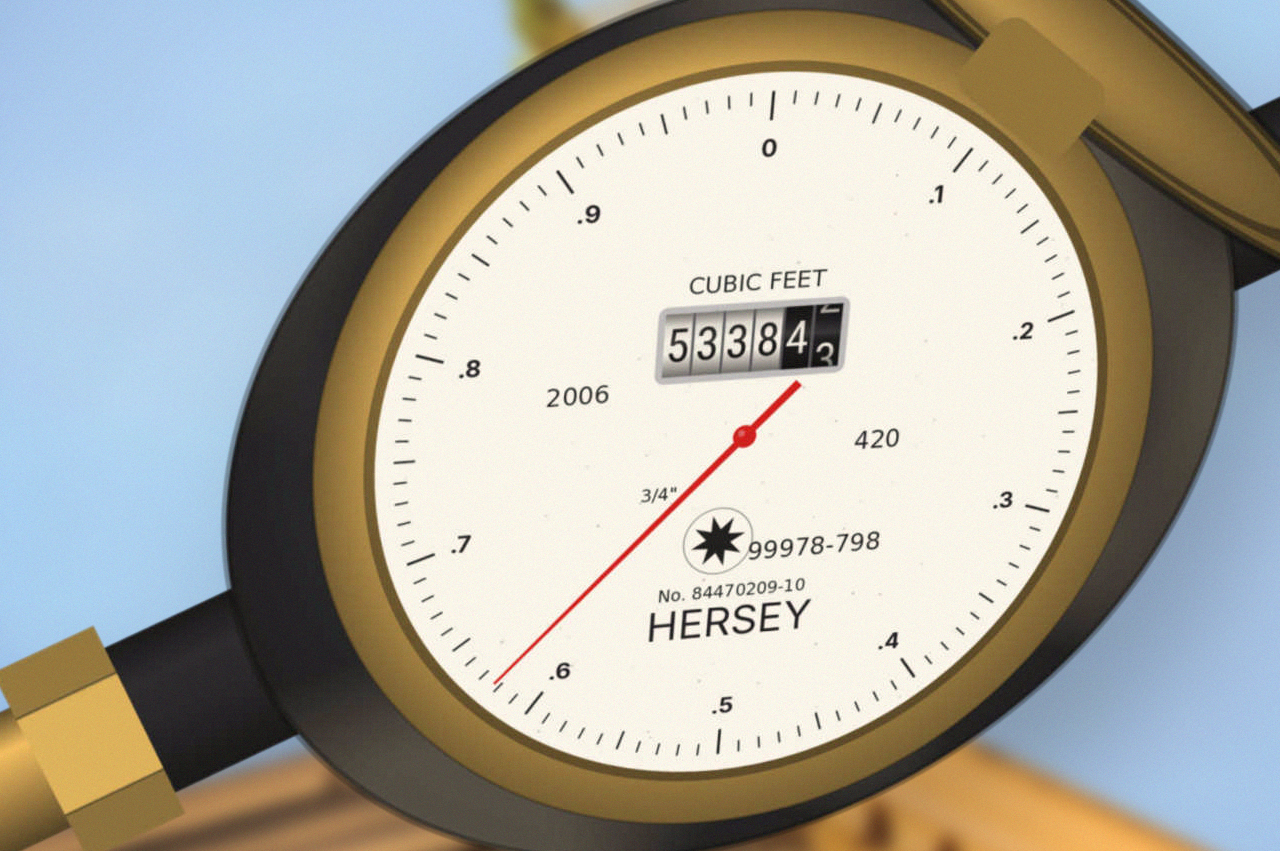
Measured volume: 533842.62 ft³
